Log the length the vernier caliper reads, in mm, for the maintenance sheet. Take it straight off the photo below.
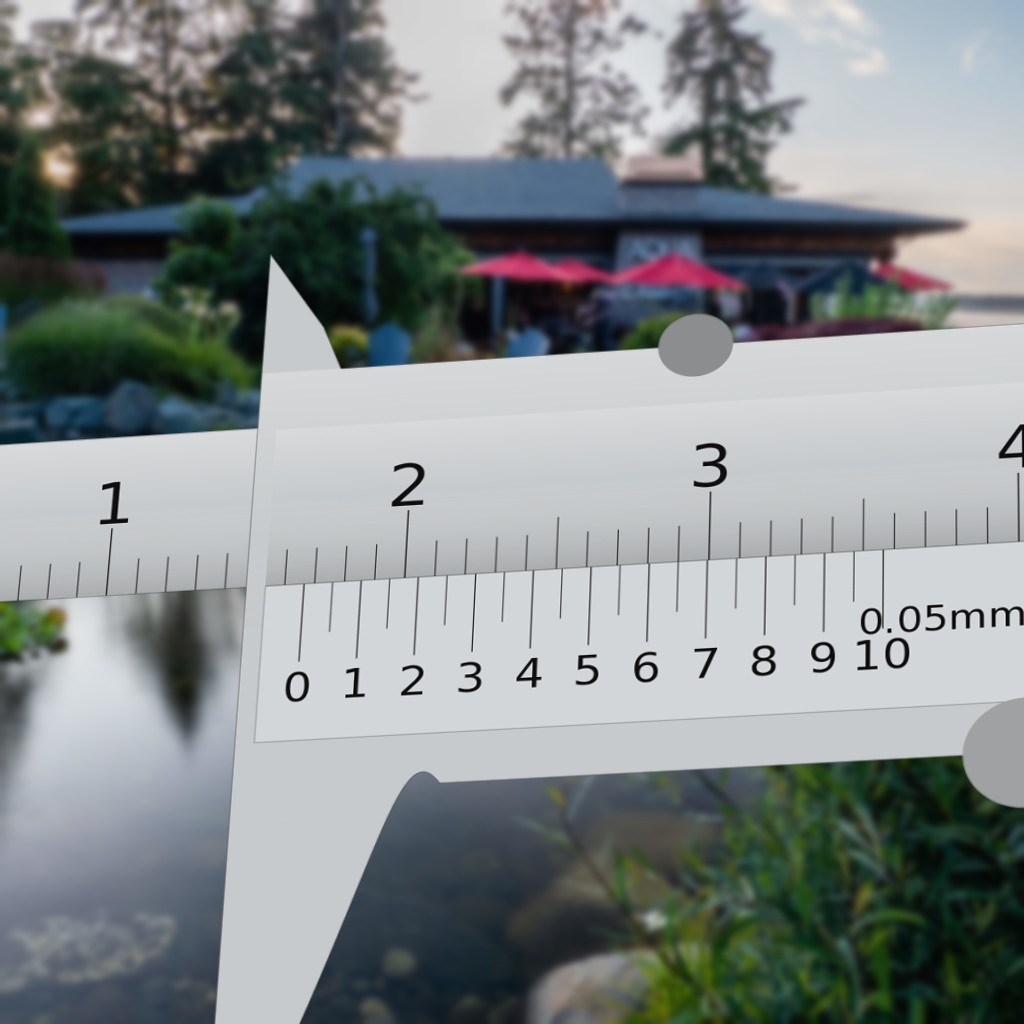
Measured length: 16.65 mm
